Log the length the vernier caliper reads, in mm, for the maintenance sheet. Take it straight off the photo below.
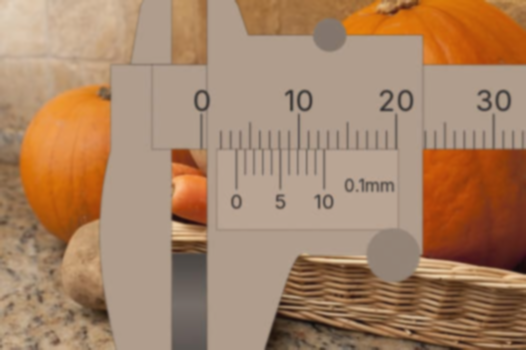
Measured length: 3.6 mm
